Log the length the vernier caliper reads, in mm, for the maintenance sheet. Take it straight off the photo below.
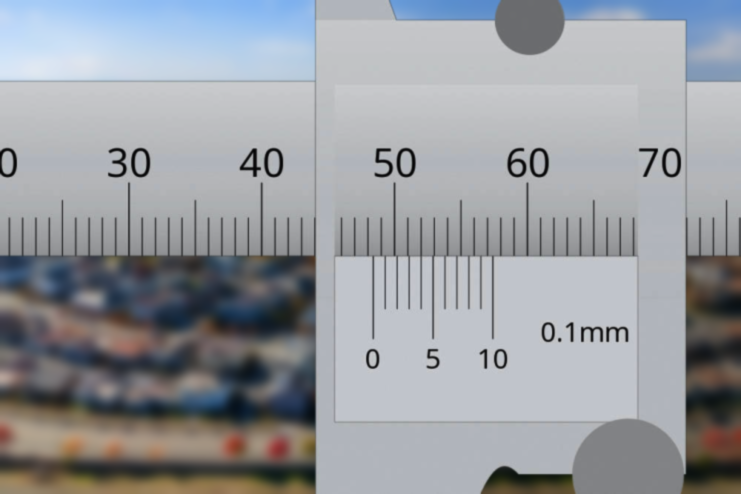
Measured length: 48.4 mm
